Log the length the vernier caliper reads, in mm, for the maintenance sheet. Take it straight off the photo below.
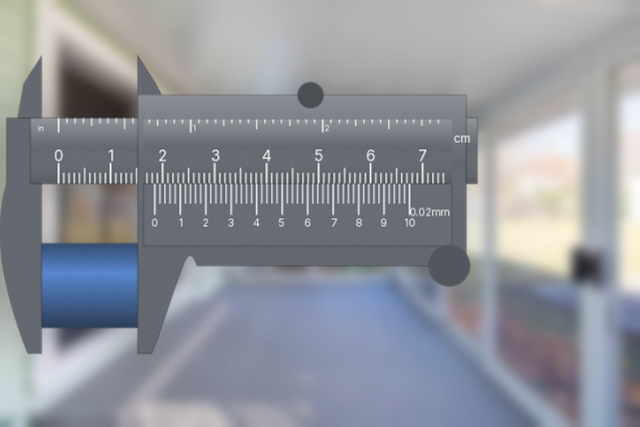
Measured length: 18.5 mm
